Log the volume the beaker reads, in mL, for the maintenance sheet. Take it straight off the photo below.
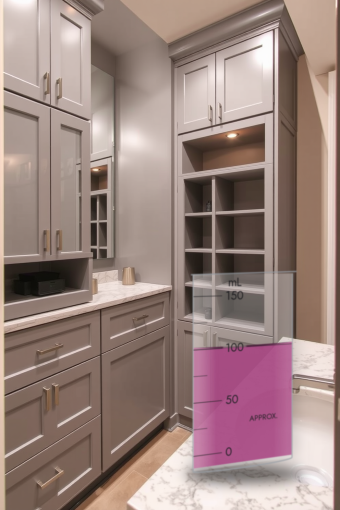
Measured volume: 100 mL
